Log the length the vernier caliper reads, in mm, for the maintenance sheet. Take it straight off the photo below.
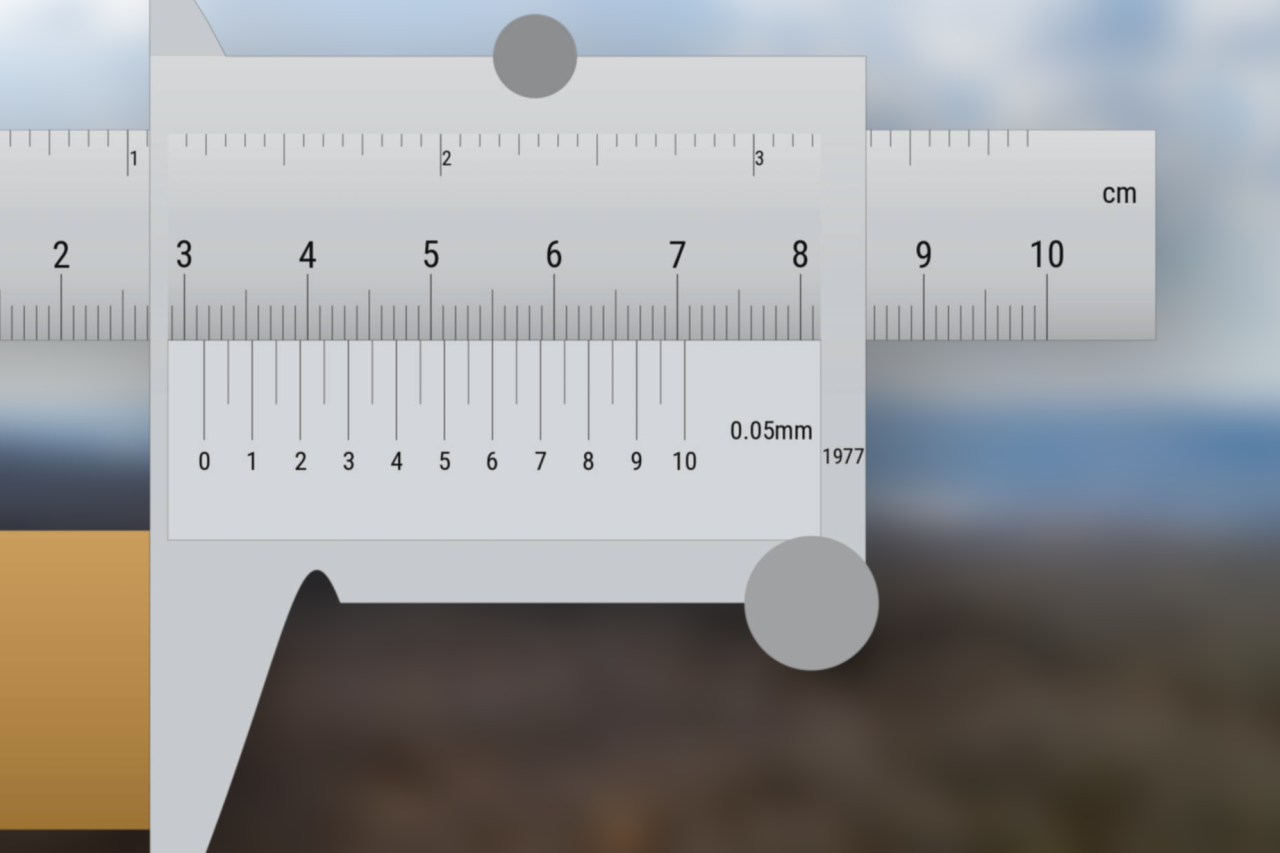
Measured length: 31.6 mm
